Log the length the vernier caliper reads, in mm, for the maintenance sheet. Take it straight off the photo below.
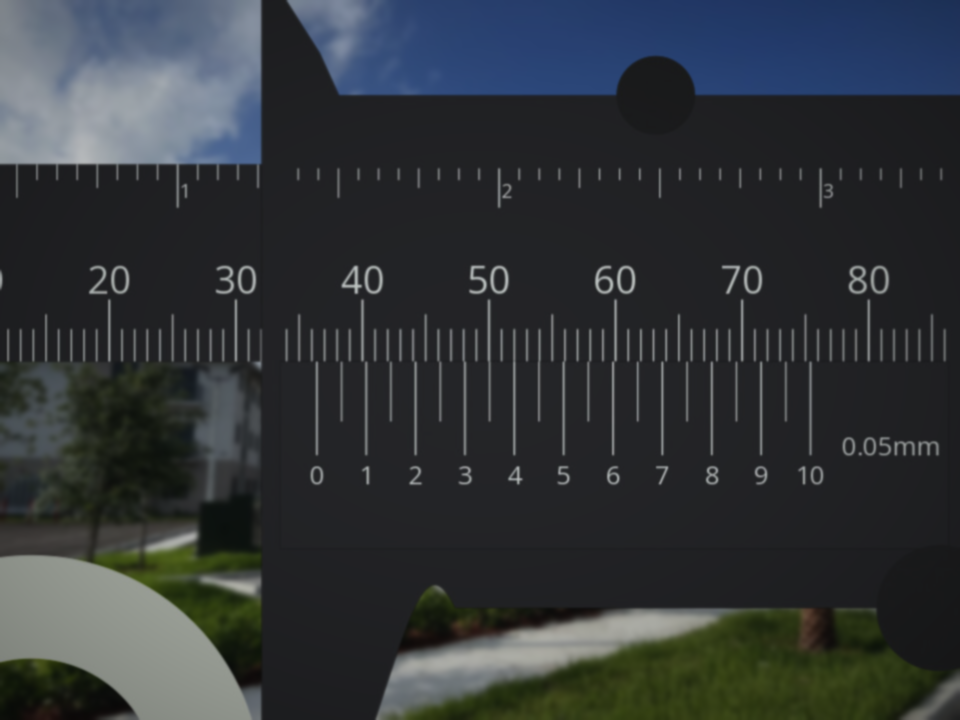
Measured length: 36.4 mm
